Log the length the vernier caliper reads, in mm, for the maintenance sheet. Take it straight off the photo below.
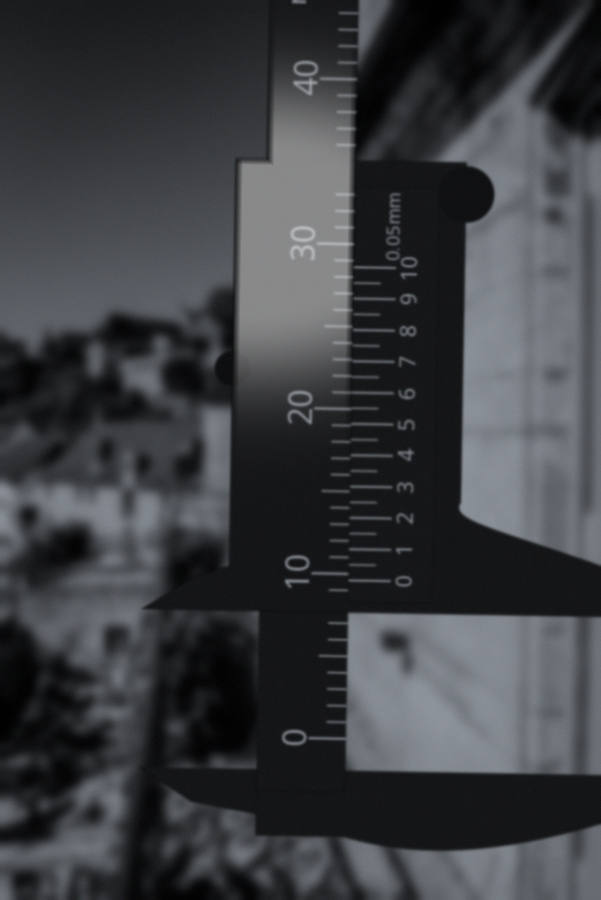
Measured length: 9.6 mm
